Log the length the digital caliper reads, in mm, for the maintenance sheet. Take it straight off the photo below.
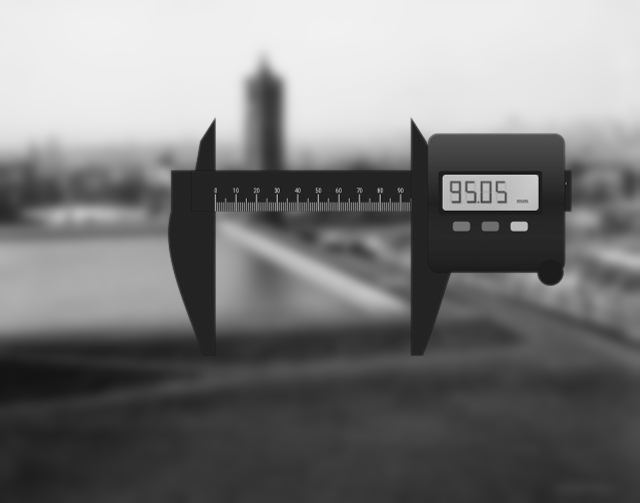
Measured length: 95.05 mm
